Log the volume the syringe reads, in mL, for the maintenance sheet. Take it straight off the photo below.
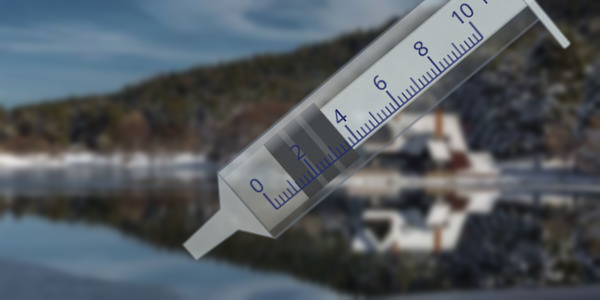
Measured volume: 1.2 mL
